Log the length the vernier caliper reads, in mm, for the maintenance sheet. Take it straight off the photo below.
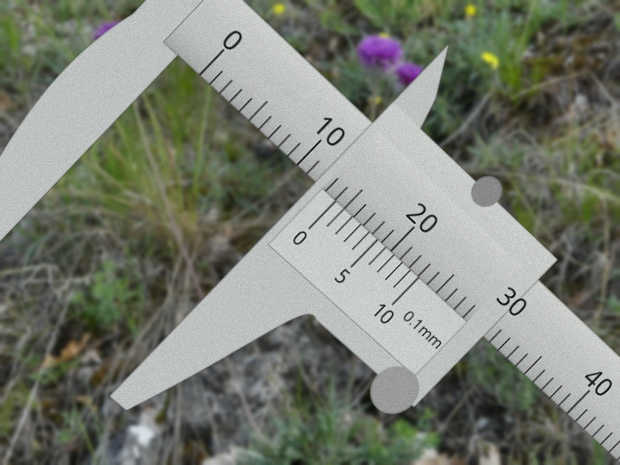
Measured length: 14.1 mm
